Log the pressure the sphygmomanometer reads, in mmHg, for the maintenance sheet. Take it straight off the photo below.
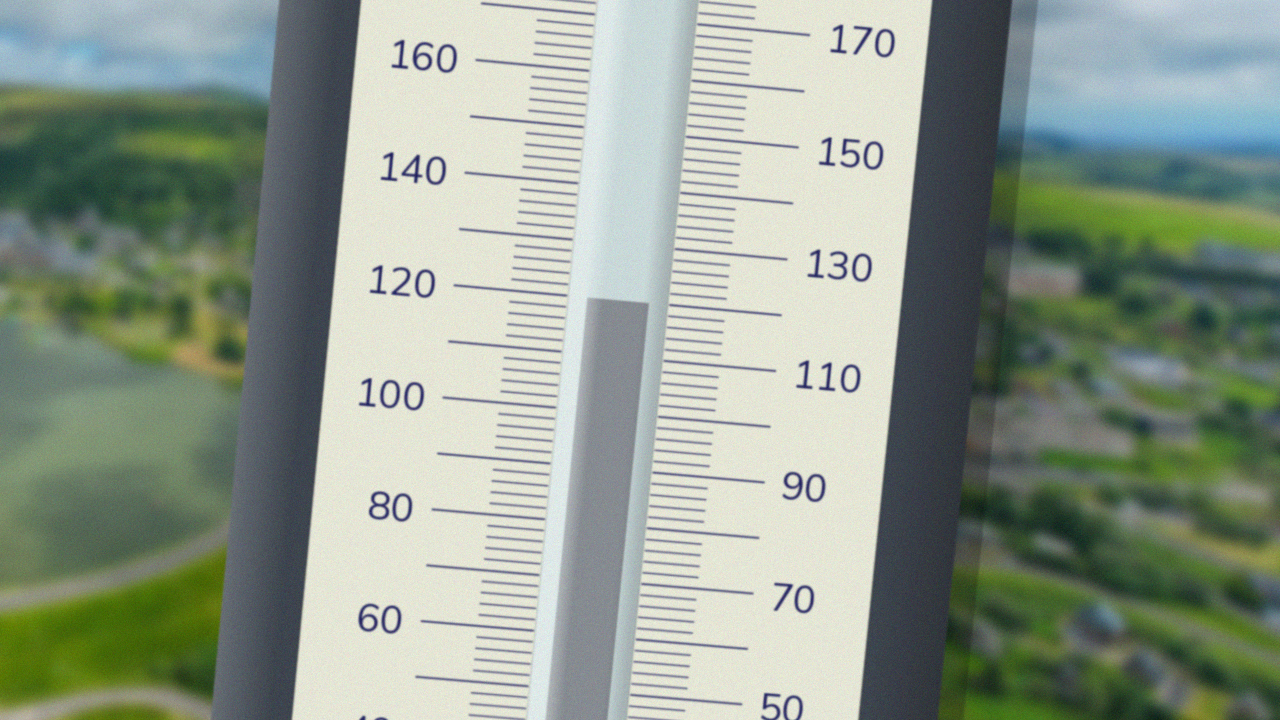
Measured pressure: 120 mmHg
